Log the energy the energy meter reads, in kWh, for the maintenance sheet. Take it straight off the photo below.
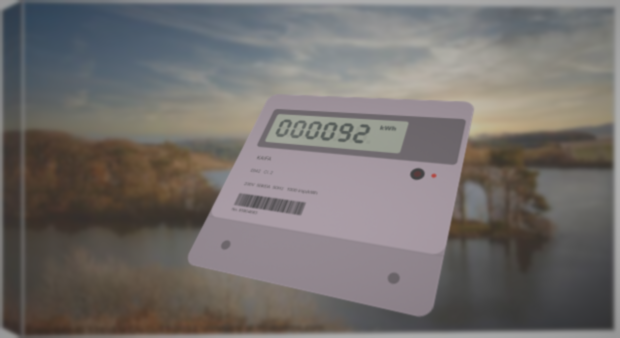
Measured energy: 92 kWh
